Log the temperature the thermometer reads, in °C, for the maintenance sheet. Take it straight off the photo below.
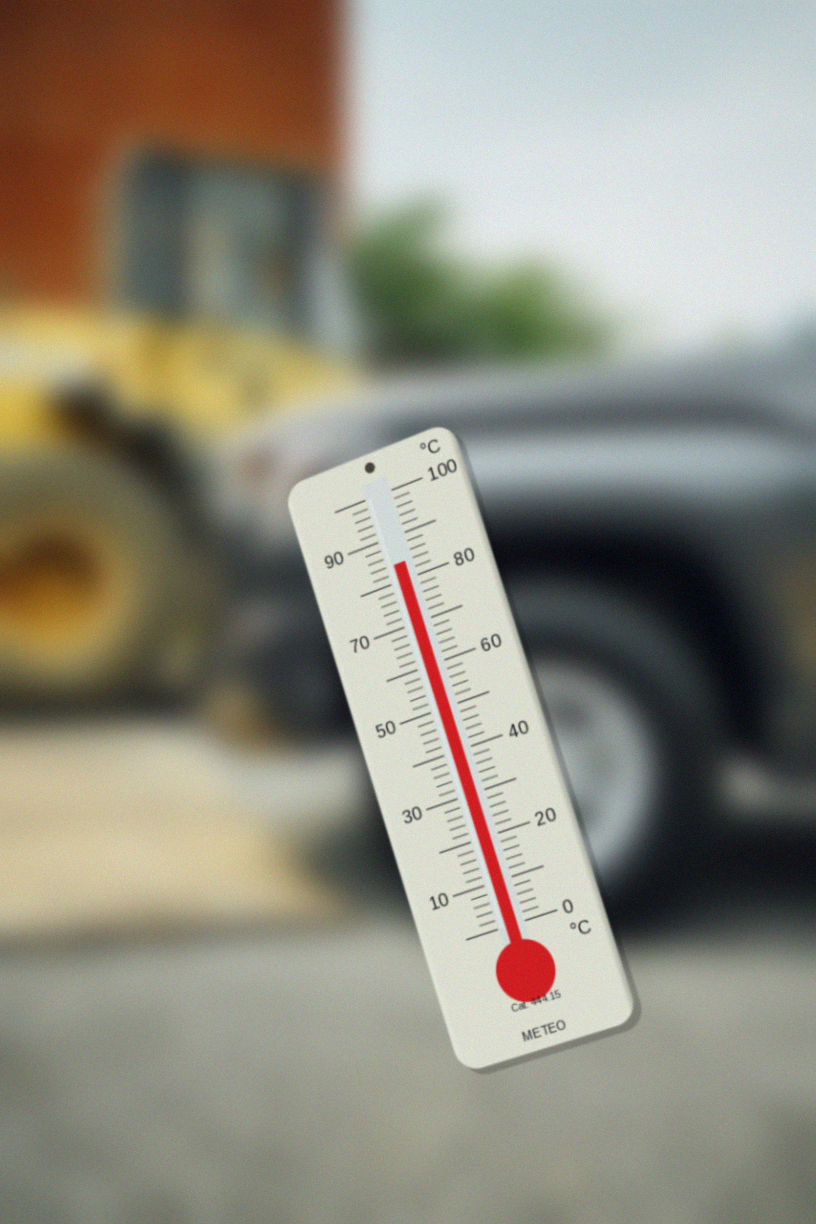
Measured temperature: 84 °C
